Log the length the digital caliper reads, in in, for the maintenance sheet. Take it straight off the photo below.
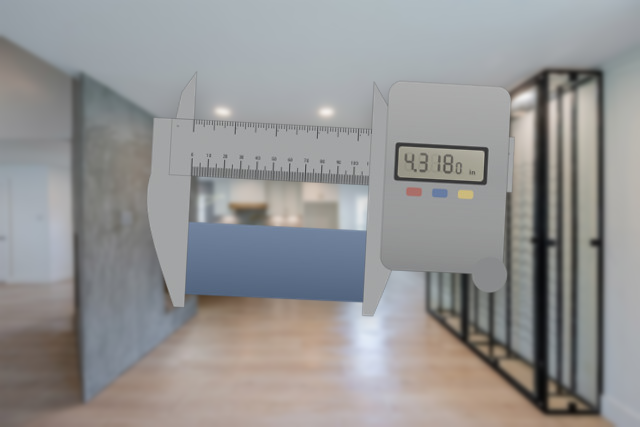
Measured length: 4.3180 in
